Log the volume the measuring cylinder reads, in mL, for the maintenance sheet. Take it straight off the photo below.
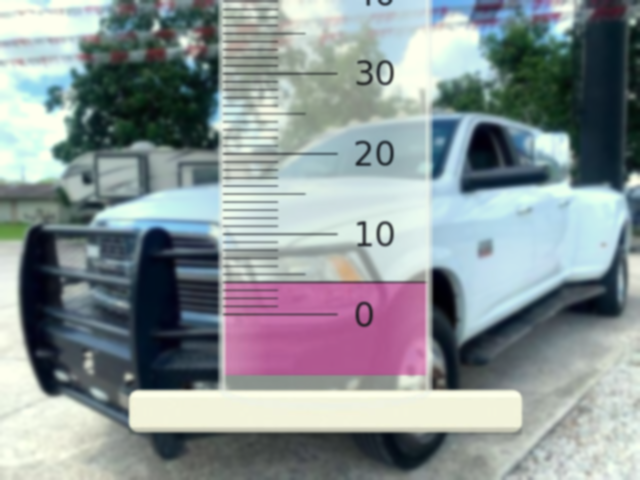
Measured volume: 4 mL
